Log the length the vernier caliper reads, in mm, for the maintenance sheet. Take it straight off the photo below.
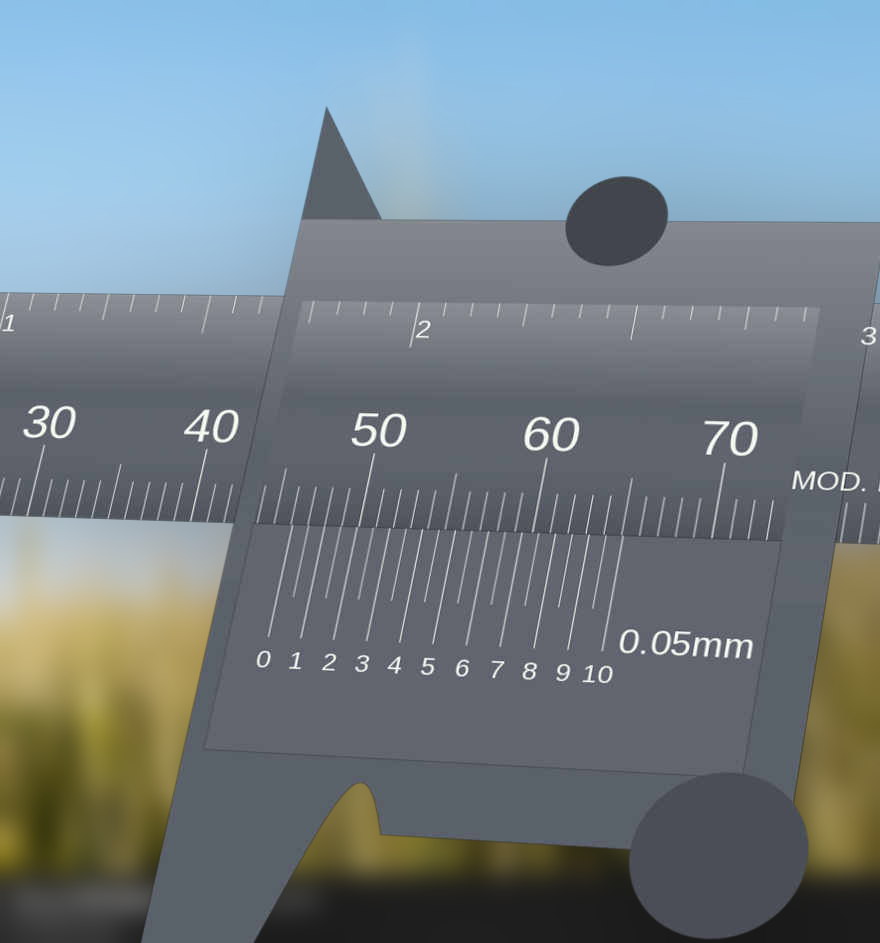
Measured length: 46.1 mm
